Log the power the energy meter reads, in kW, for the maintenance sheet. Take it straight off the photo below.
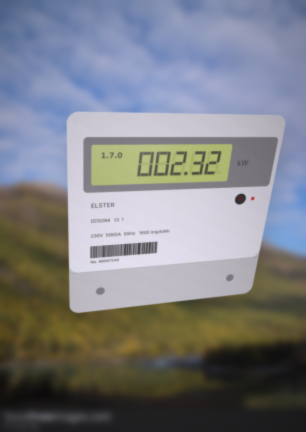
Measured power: 2.32 kW
